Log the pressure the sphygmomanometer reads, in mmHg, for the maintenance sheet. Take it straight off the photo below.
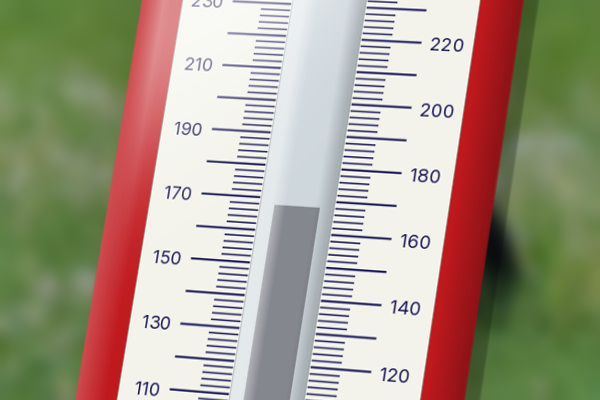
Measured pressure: 168 mmHg
